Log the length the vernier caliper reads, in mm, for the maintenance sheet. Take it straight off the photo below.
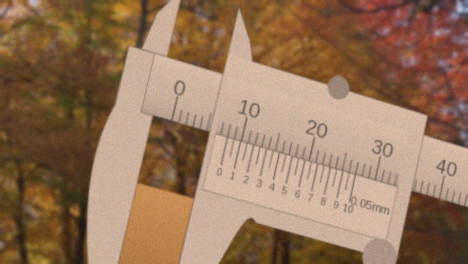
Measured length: 8.0 mm
